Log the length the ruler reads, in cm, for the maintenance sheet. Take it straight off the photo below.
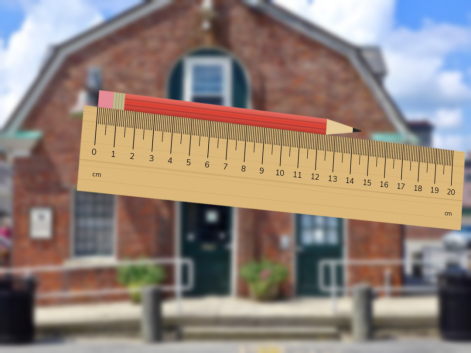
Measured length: 14.5 cm
